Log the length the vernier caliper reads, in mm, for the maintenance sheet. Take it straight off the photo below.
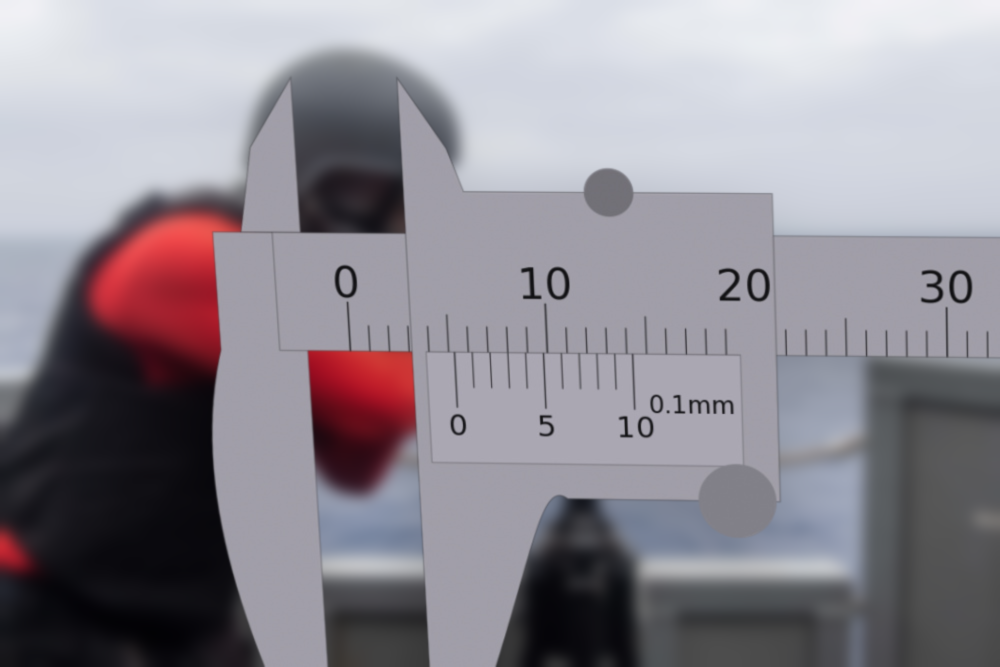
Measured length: 5.3 mm
